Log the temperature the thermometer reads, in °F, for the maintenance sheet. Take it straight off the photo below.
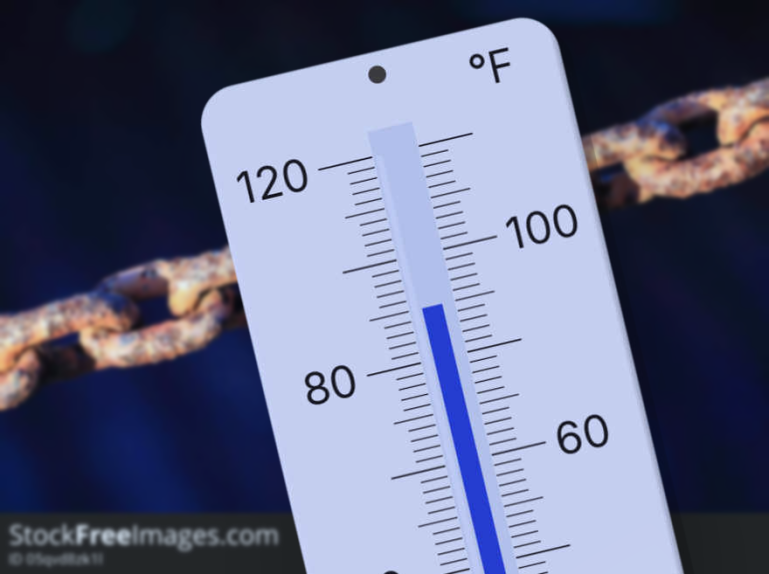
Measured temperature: 90 °F
